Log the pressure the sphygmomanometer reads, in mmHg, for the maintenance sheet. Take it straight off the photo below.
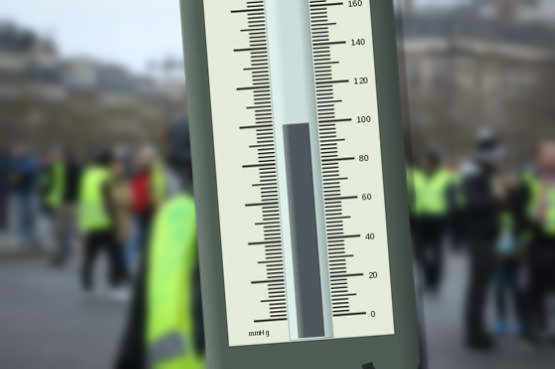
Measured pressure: 100 mmHg
